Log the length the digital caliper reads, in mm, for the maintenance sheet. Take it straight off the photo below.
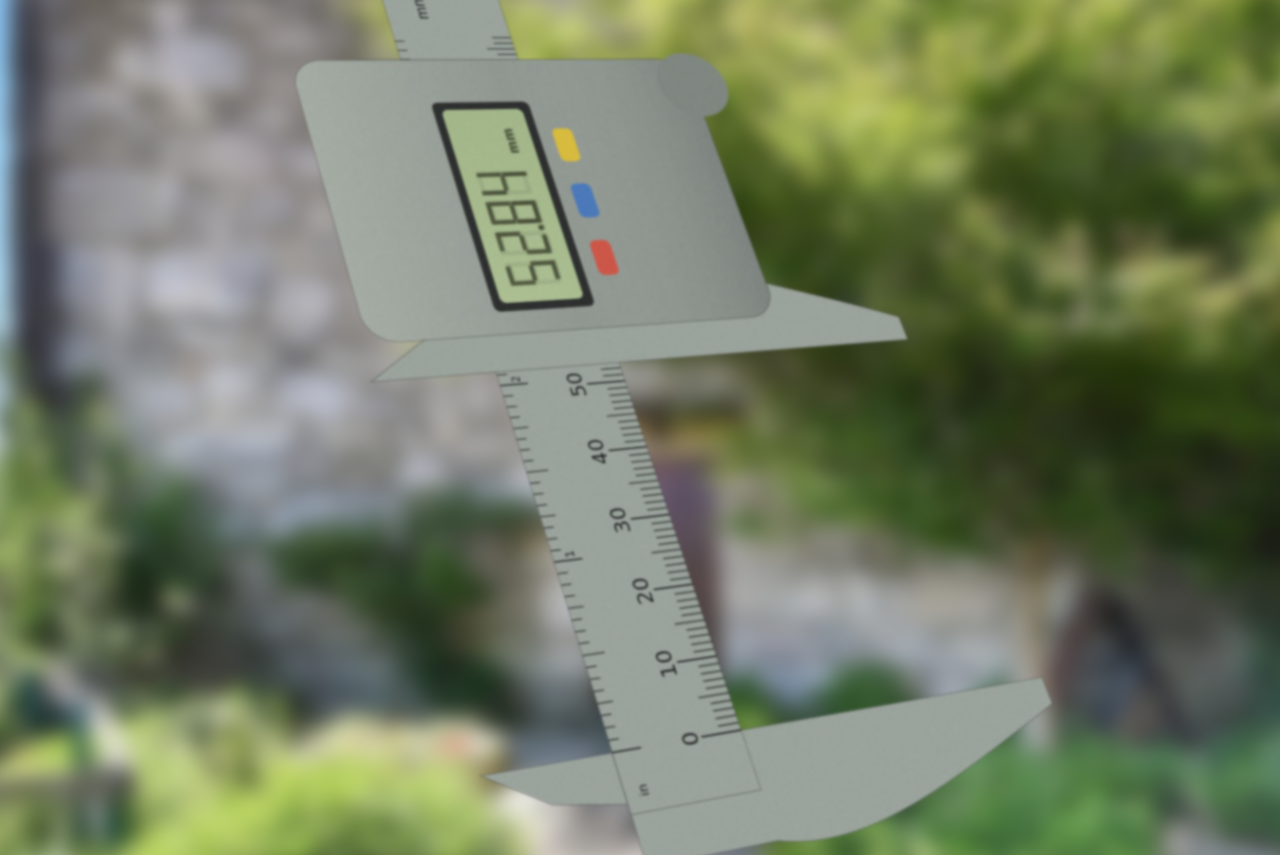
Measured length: 52.84 mm
